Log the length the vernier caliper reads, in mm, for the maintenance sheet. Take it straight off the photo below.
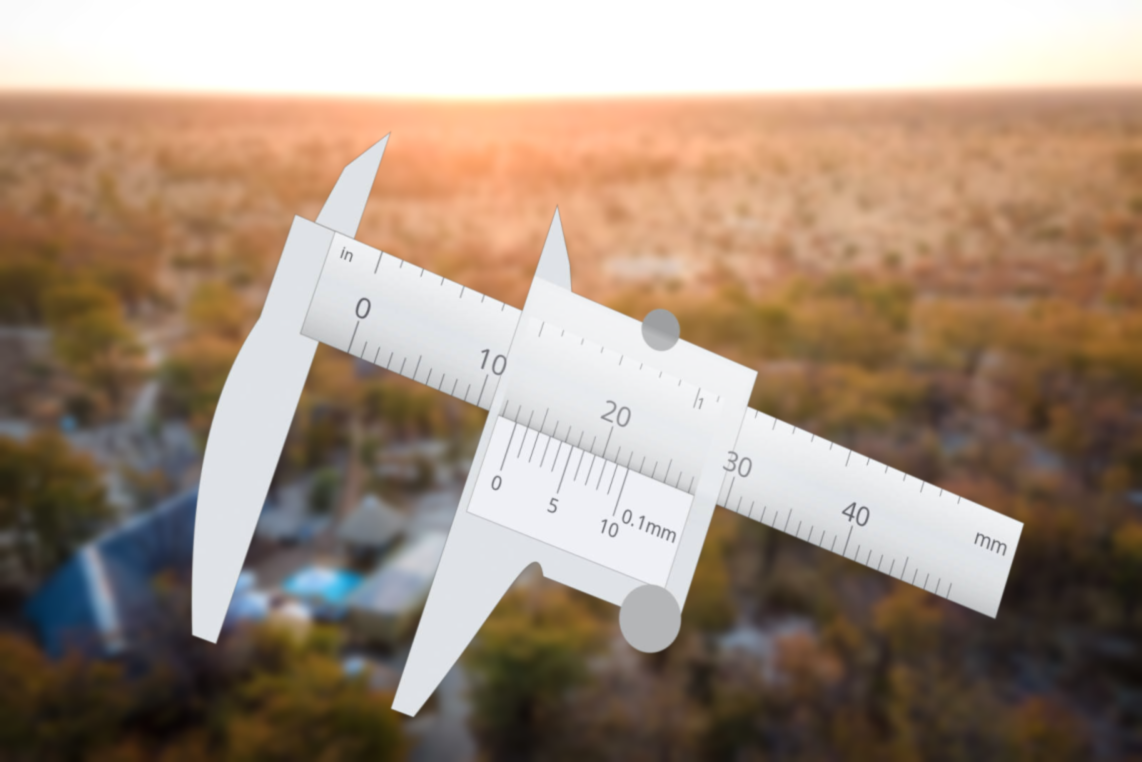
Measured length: 13.1 mm
